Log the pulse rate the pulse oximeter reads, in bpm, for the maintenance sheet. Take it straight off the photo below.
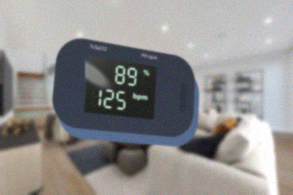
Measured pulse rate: 125 bpm
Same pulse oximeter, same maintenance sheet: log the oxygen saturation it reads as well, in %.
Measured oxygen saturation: 89 %
